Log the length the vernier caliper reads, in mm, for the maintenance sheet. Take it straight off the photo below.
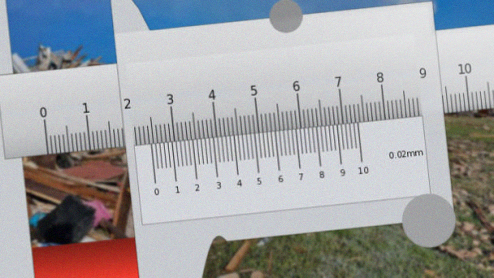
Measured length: 24.5 mm
